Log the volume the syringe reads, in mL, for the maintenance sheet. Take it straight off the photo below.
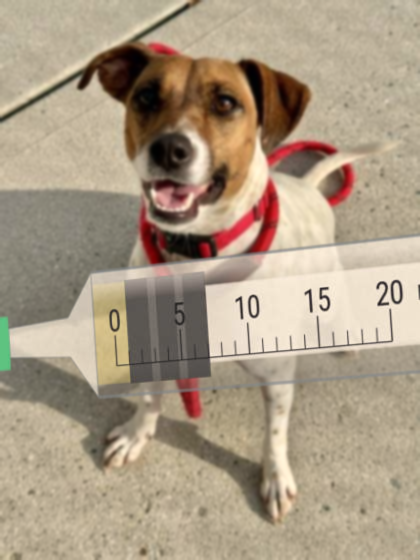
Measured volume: 1 mL
